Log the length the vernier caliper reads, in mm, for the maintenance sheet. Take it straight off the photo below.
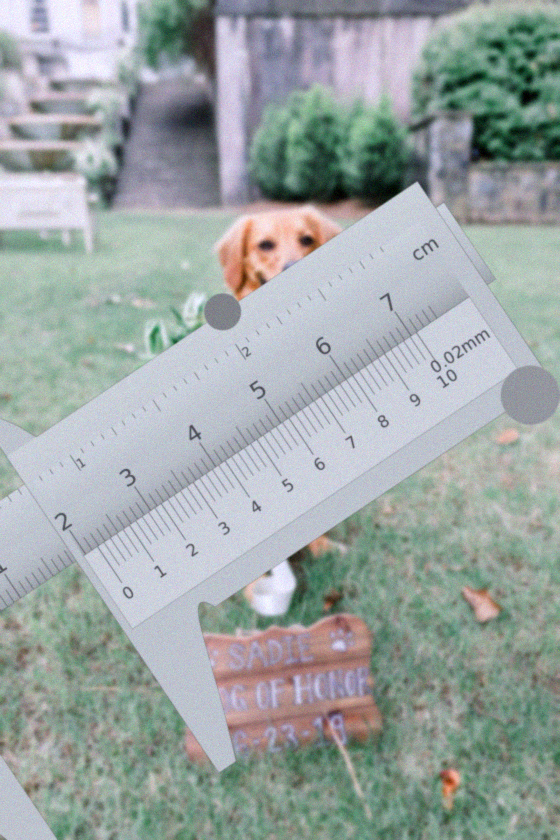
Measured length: 21.8 mm
